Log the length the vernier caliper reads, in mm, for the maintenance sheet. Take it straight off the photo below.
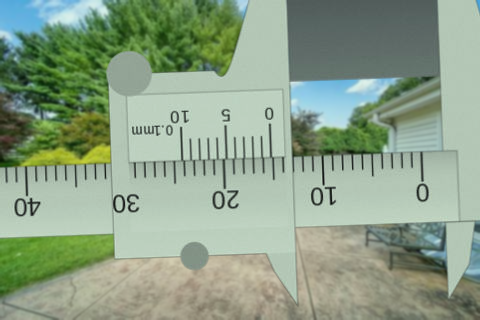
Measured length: 15.2 mm
